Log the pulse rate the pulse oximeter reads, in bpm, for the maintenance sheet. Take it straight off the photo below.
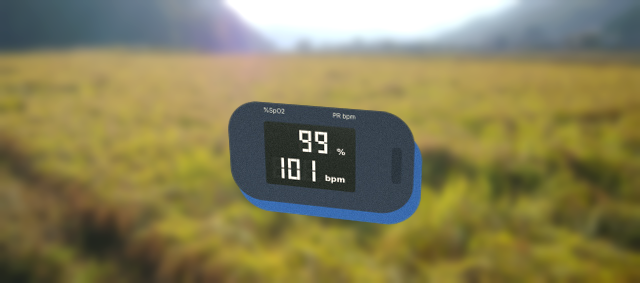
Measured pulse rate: 101 bpm
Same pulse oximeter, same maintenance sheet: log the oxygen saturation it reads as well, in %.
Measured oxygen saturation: 99 %
